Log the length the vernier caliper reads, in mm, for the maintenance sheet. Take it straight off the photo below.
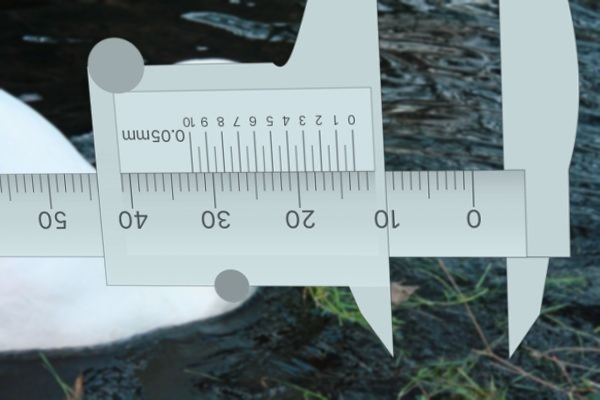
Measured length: 13.4 mm
